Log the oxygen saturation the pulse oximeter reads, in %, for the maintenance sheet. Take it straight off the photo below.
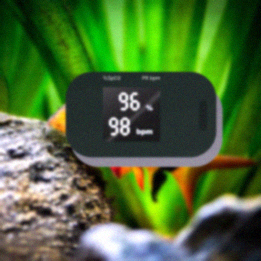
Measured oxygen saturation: 96 %
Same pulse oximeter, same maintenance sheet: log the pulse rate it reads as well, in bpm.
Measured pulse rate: 98 bpm
